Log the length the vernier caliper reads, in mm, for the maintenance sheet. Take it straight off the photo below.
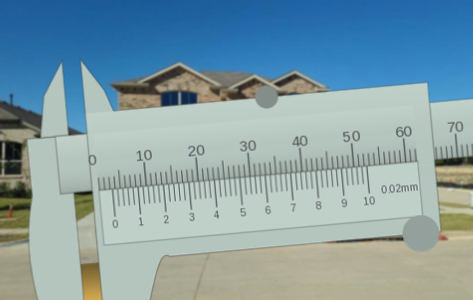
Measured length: 3.5 mm
